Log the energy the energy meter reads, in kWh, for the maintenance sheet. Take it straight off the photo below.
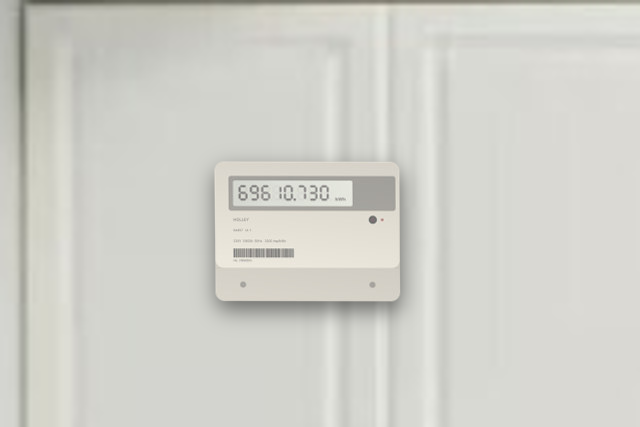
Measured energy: 69610.730 kWh
